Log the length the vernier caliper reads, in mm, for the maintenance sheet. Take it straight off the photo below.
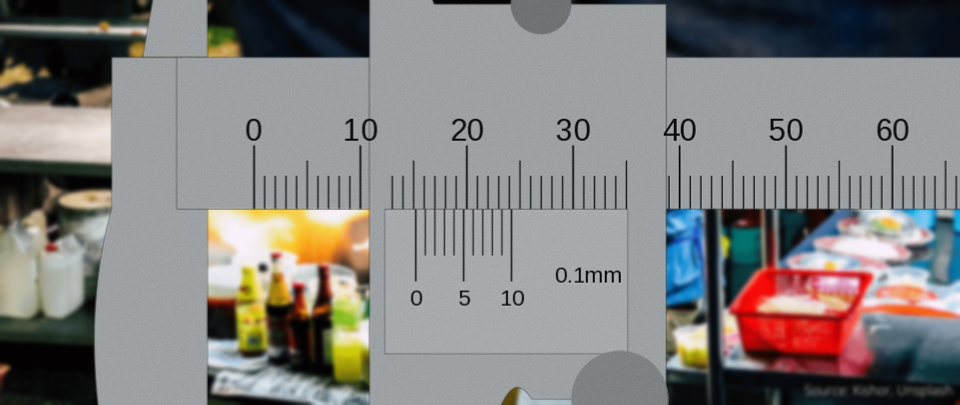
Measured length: 15.2 mm
